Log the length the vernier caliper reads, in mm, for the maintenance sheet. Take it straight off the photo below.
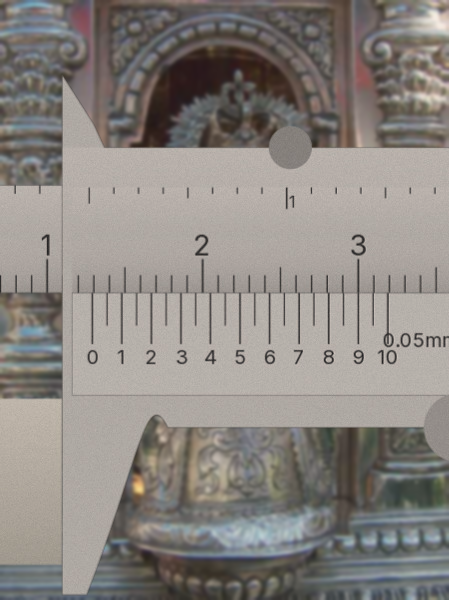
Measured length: 12.9 mm
